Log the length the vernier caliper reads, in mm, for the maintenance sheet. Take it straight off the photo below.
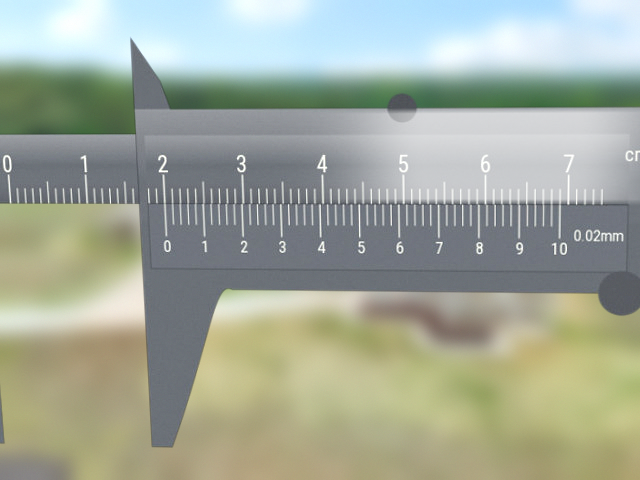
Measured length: 20.0 mm
